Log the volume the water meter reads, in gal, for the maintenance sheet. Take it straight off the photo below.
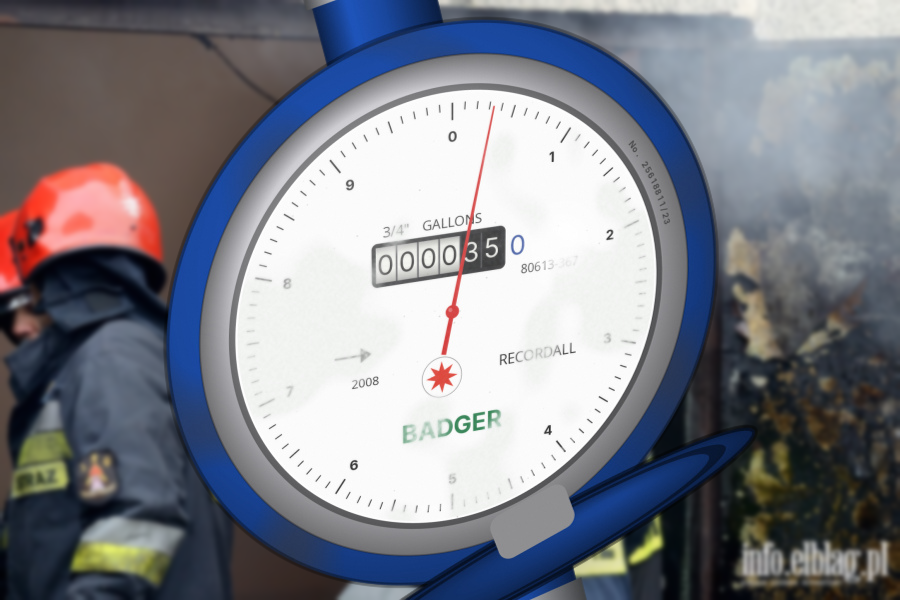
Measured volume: 350.3 gal
